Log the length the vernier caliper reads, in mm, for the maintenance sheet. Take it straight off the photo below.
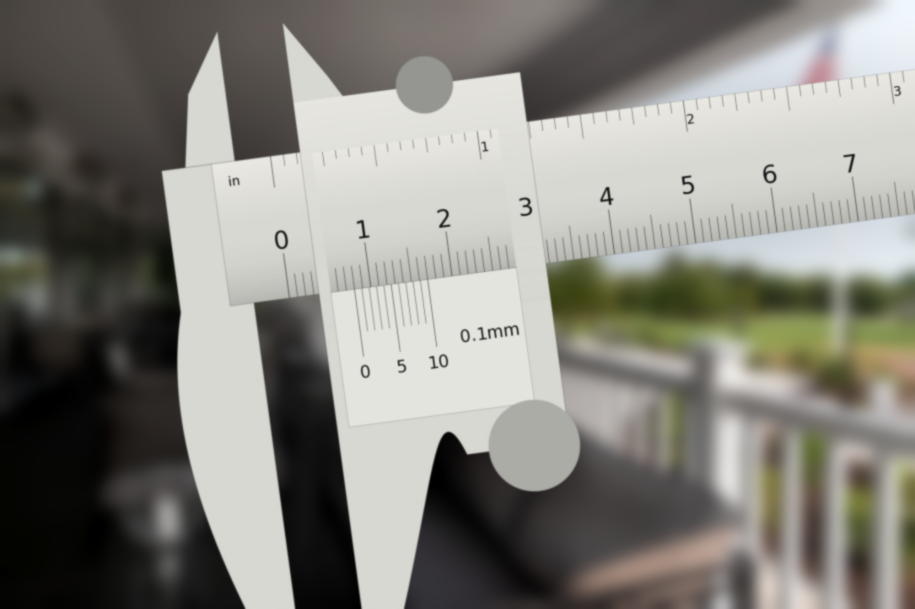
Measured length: 8.0 mm
